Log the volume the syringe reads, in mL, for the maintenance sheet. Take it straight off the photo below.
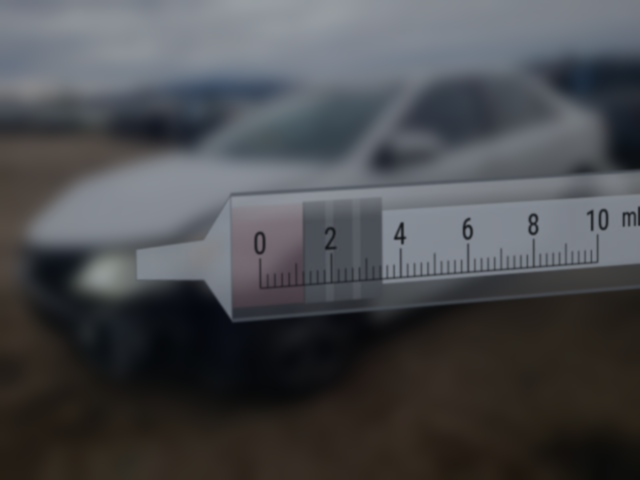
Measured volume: 1.2 mL
